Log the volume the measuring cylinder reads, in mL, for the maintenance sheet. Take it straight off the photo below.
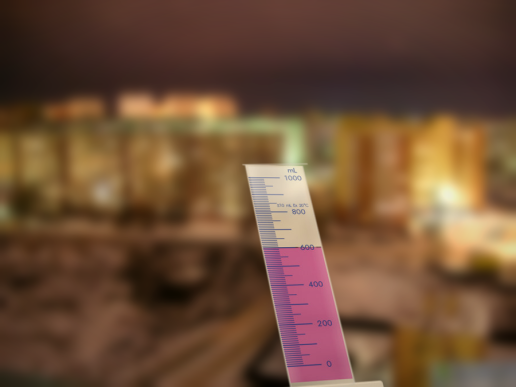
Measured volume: 600 mL
